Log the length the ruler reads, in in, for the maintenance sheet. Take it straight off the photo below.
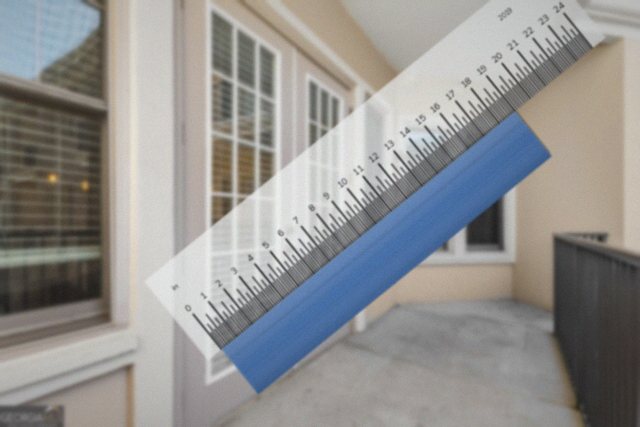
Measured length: 19 in
